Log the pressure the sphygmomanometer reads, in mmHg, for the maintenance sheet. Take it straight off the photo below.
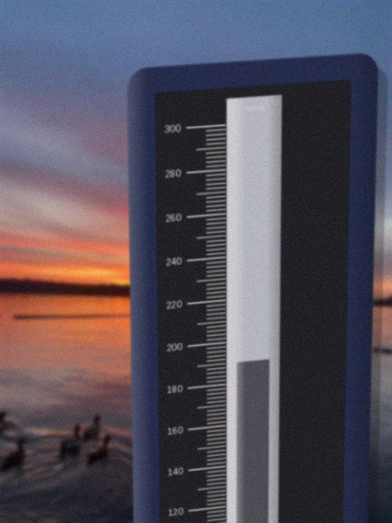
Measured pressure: 190 mmHg
